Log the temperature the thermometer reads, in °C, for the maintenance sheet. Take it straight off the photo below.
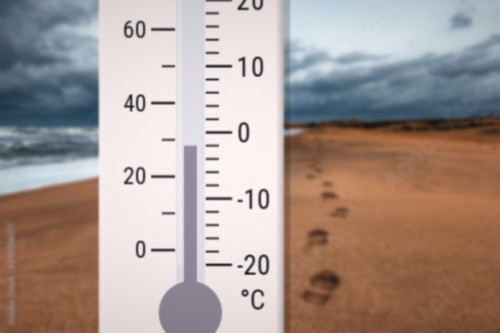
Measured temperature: -2 °C
